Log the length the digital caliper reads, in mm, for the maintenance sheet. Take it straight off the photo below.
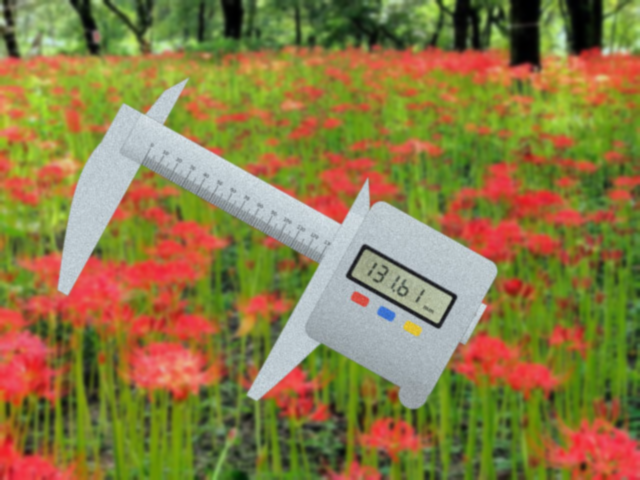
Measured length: 131.61 mm
